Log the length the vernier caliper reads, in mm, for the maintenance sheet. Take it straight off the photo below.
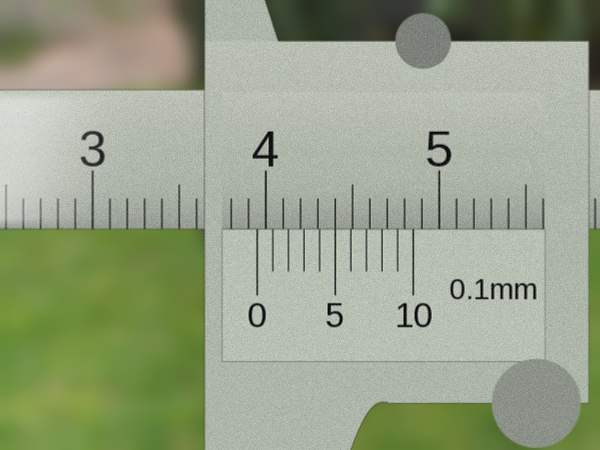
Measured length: 39.5 mm
